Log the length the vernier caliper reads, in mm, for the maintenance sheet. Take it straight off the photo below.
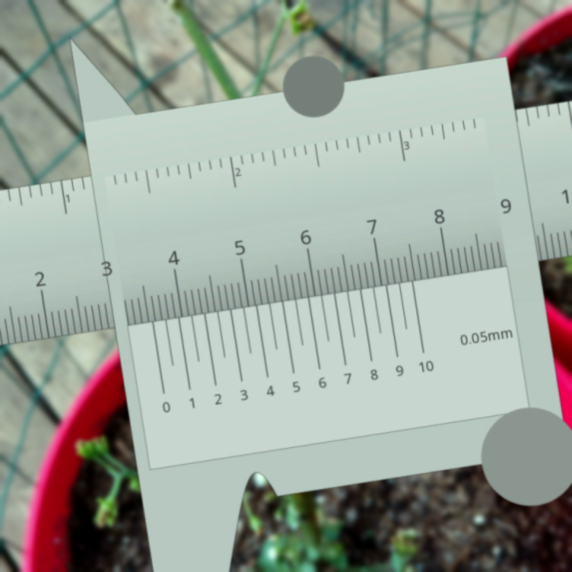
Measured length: 35.6 mm
